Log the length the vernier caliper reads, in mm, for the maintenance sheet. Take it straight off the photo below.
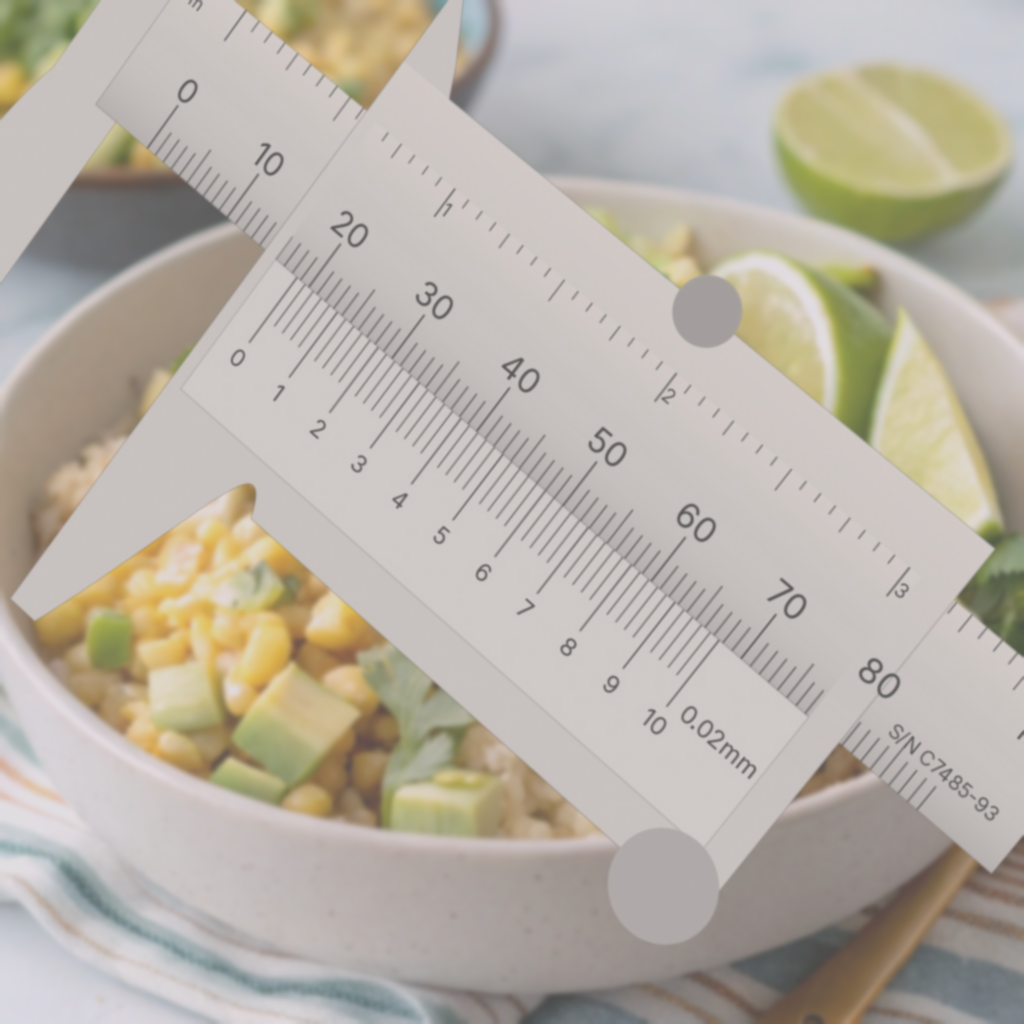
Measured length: 18.6 mm
